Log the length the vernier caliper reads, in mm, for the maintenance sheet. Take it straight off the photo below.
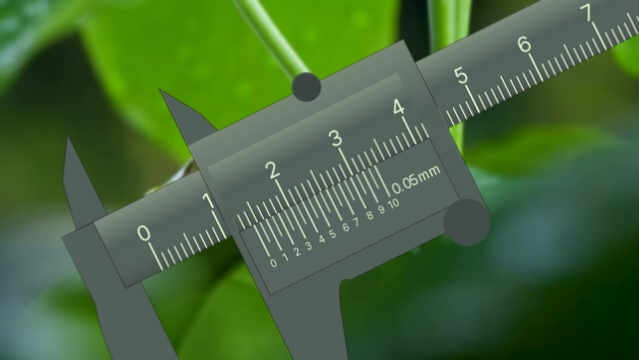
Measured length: 14.4 mm
